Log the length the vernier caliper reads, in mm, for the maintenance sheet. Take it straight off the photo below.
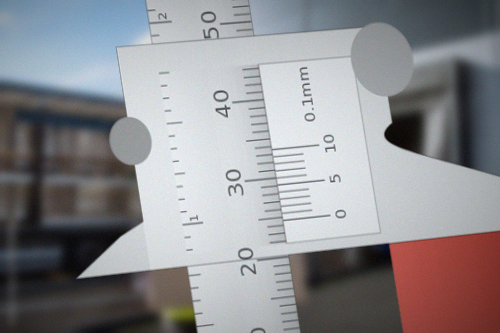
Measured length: 24.6 mm
